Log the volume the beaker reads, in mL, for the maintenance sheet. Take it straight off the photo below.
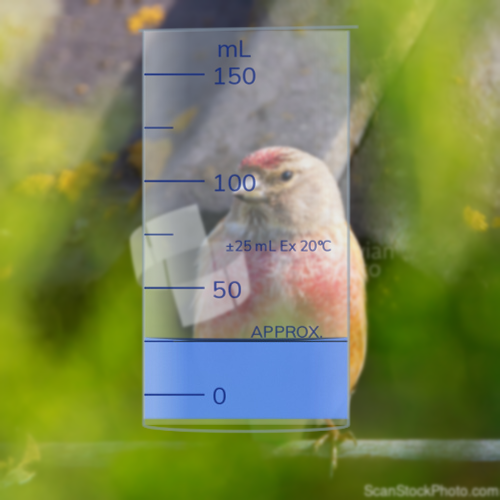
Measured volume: 25 mL
